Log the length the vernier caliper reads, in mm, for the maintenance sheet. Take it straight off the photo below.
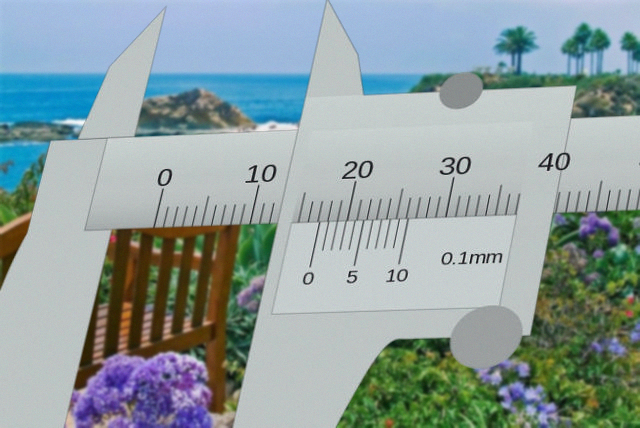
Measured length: 17.2 mm
